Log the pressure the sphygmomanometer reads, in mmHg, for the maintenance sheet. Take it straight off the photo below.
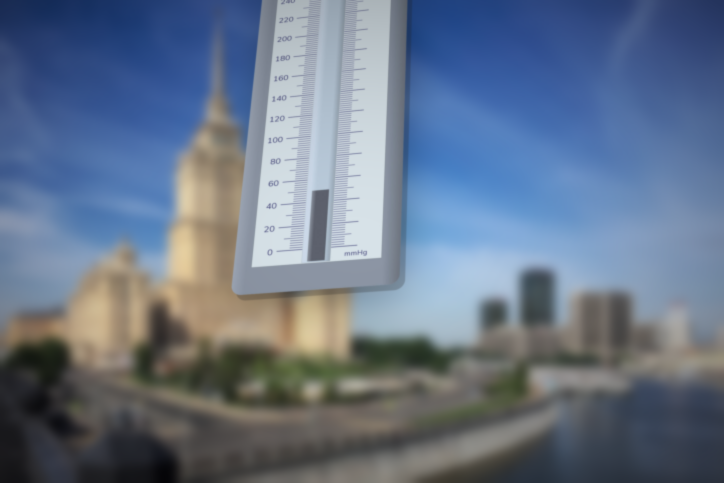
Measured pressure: 50 mmHg
